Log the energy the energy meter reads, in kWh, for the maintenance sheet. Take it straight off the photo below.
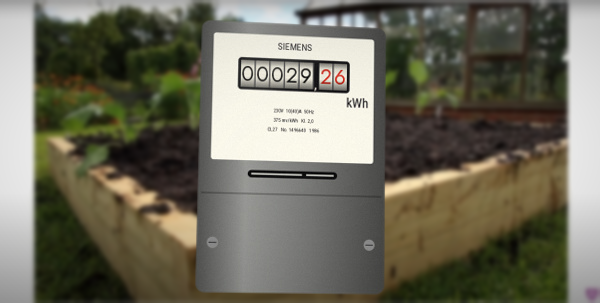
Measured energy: 29.26 kWh
